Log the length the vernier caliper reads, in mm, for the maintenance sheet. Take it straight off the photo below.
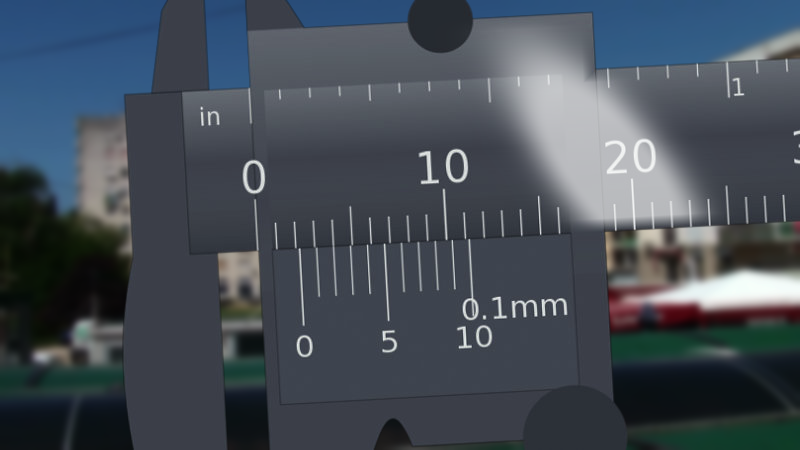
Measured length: 2.2 mm
